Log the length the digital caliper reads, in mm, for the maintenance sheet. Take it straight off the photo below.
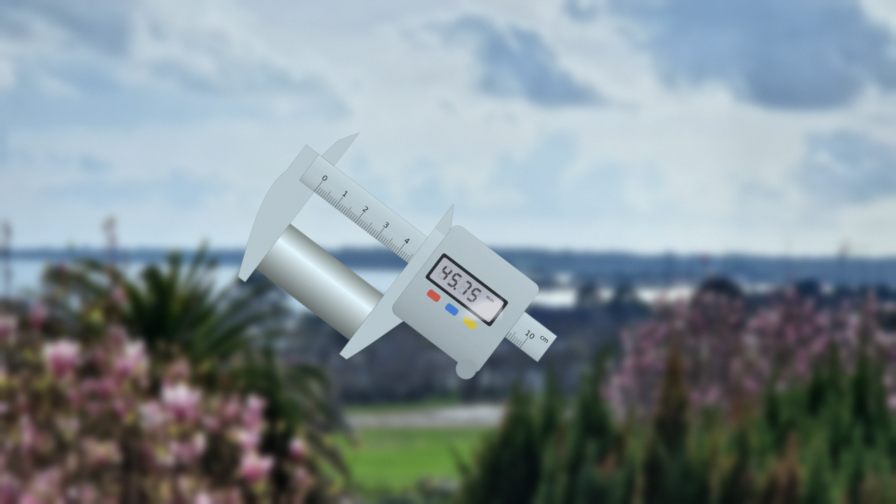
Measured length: 45.75 mm
